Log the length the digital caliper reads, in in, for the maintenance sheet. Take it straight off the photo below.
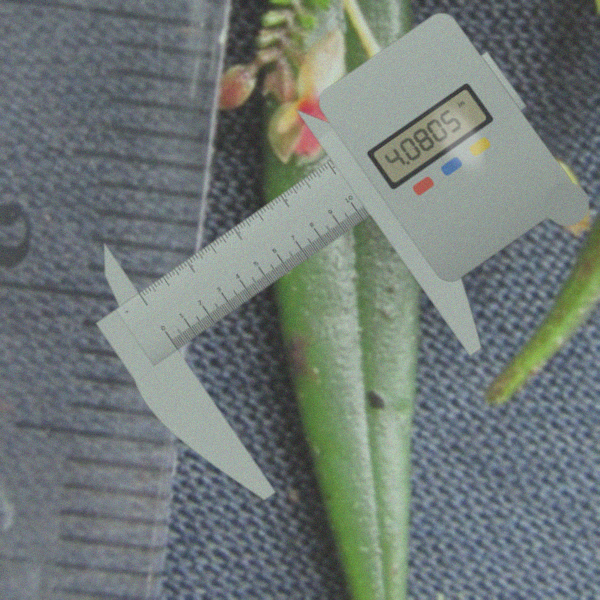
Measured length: 4.0805 in
